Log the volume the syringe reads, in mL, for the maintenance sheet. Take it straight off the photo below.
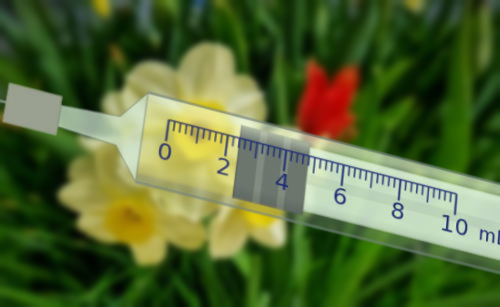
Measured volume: 2.4 mL
